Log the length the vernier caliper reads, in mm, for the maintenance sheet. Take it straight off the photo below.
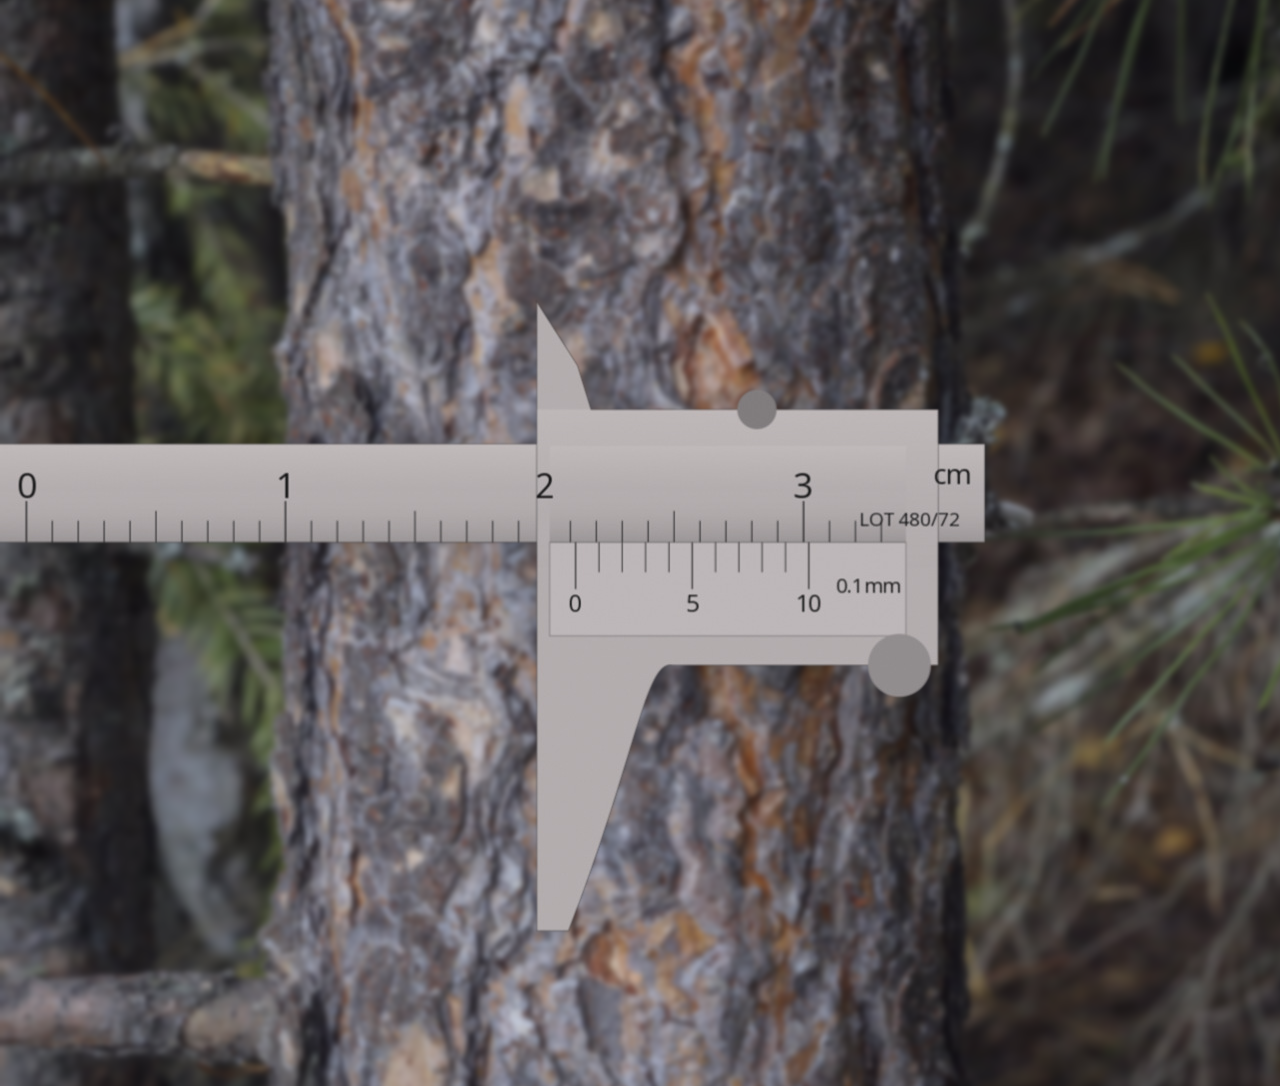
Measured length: 21.2 mm
